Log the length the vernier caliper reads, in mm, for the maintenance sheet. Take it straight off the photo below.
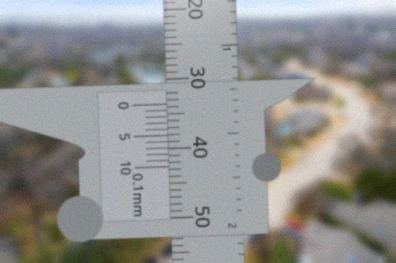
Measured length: 33.6 mm
